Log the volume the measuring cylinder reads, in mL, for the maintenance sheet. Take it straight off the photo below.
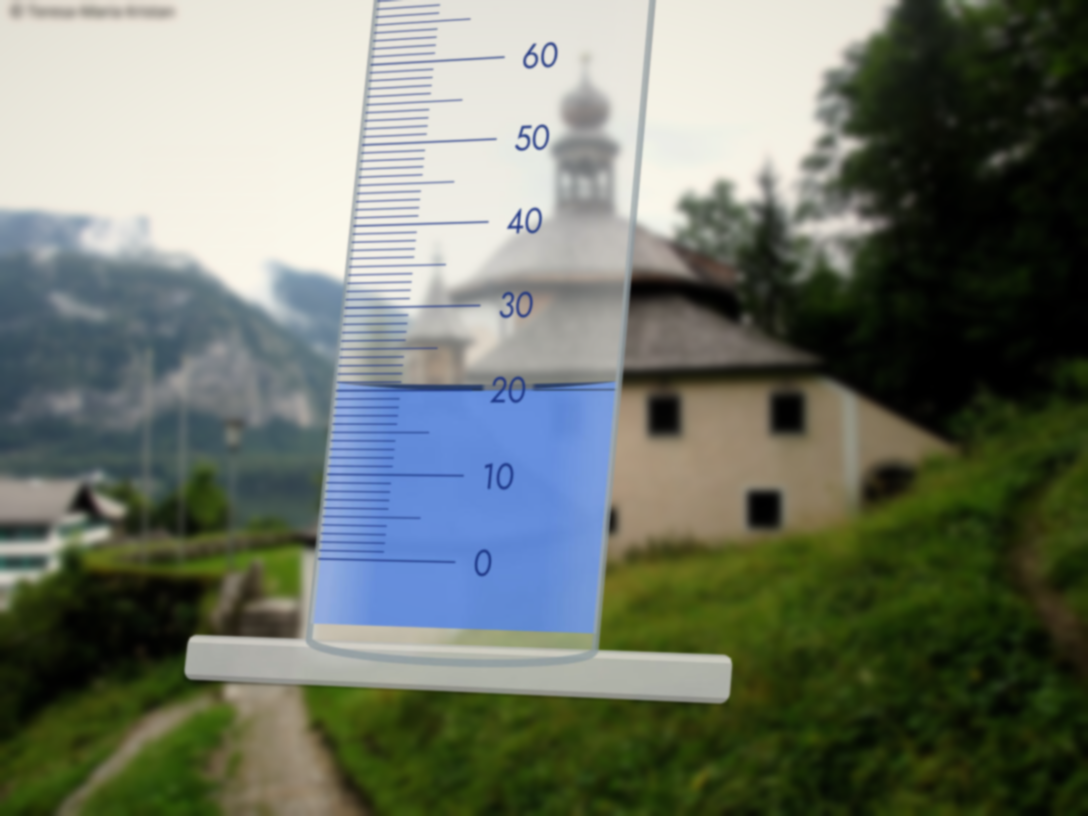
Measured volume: 20 mL
